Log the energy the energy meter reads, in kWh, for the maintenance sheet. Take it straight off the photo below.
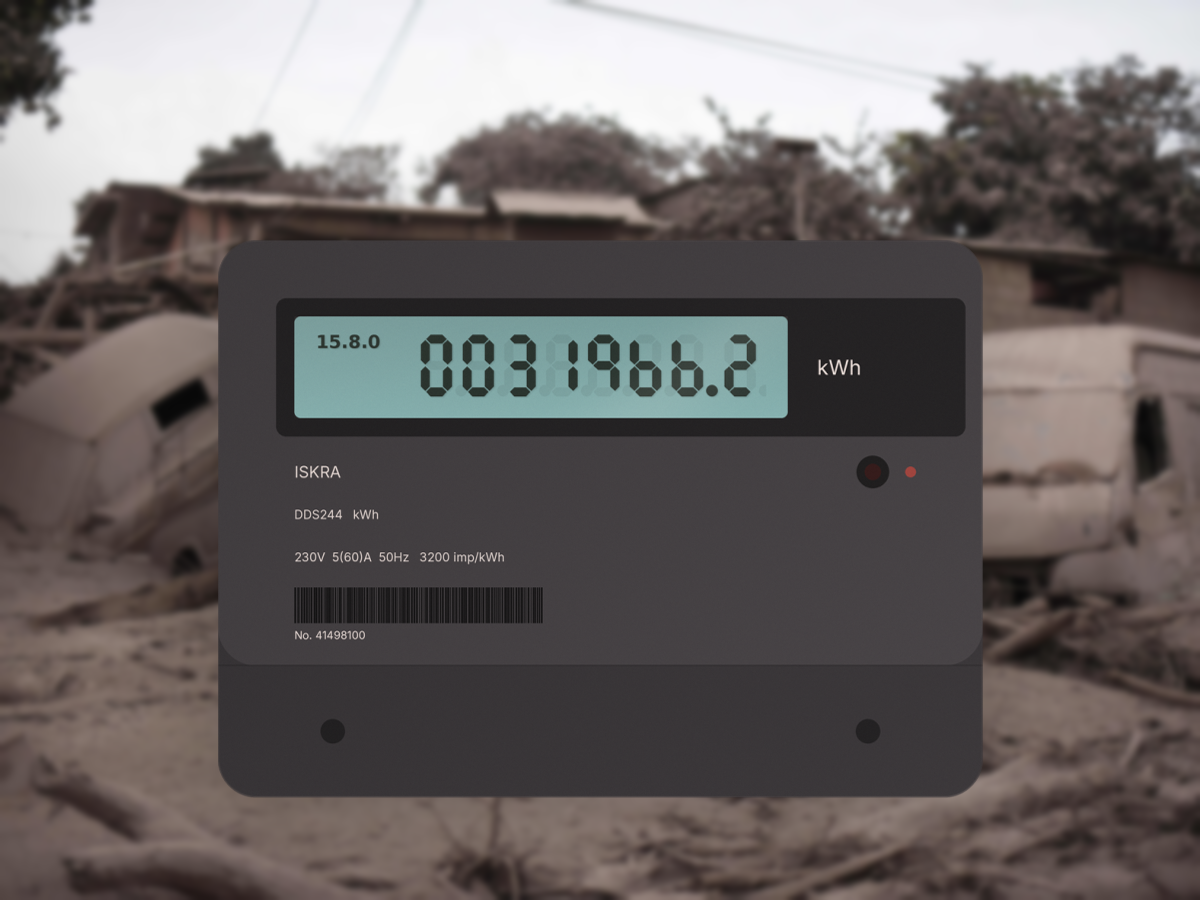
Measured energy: 31966.2 kWh
